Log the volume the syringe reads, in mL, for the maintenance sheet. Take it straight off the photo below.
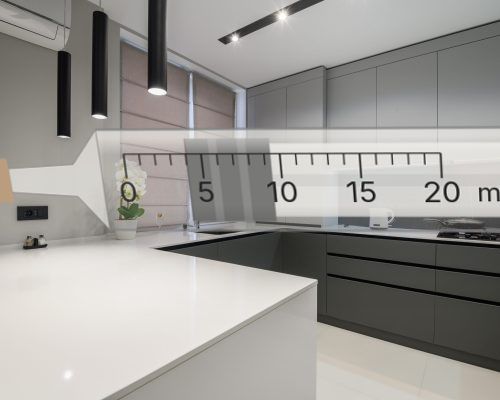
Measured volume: 4 mL
